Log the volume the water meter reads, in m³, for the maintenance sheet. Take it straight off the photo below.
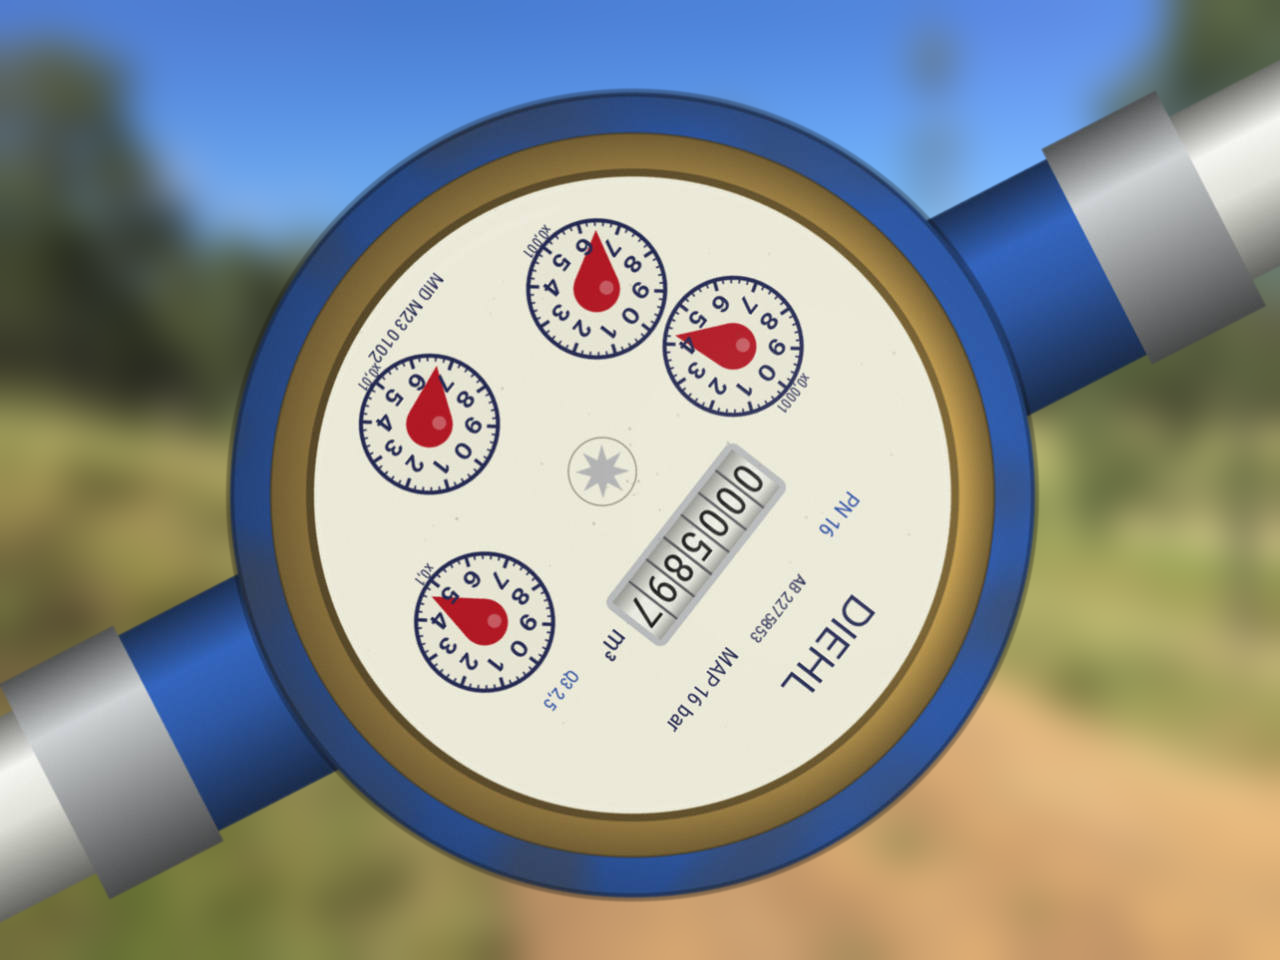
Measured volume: 5897.4664 m³
